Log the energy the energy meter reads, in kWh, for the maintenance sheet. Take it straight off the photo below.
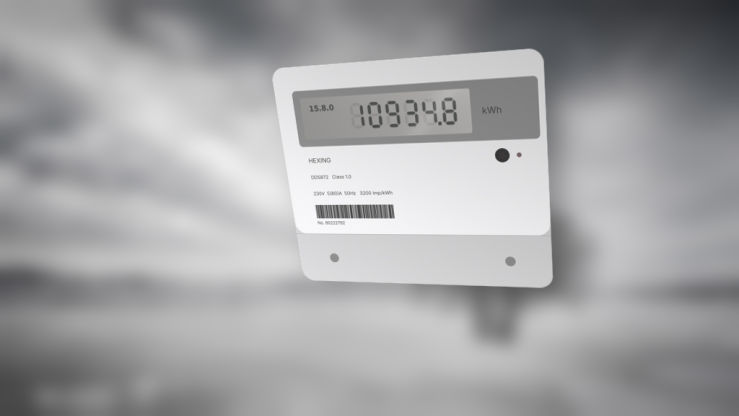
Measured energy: 10934.8 kWh
